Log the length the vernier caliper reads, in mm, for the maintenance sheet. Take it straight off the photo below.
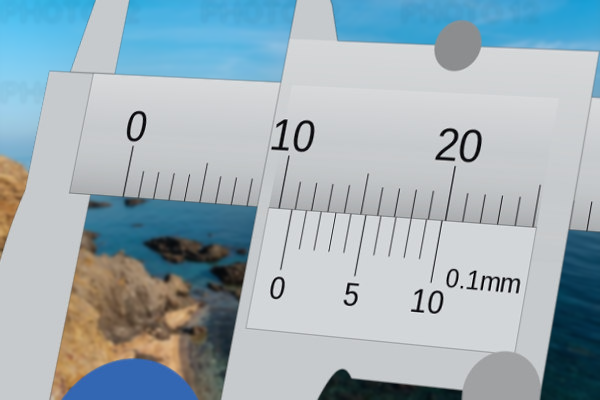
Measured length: 10.8 mm
